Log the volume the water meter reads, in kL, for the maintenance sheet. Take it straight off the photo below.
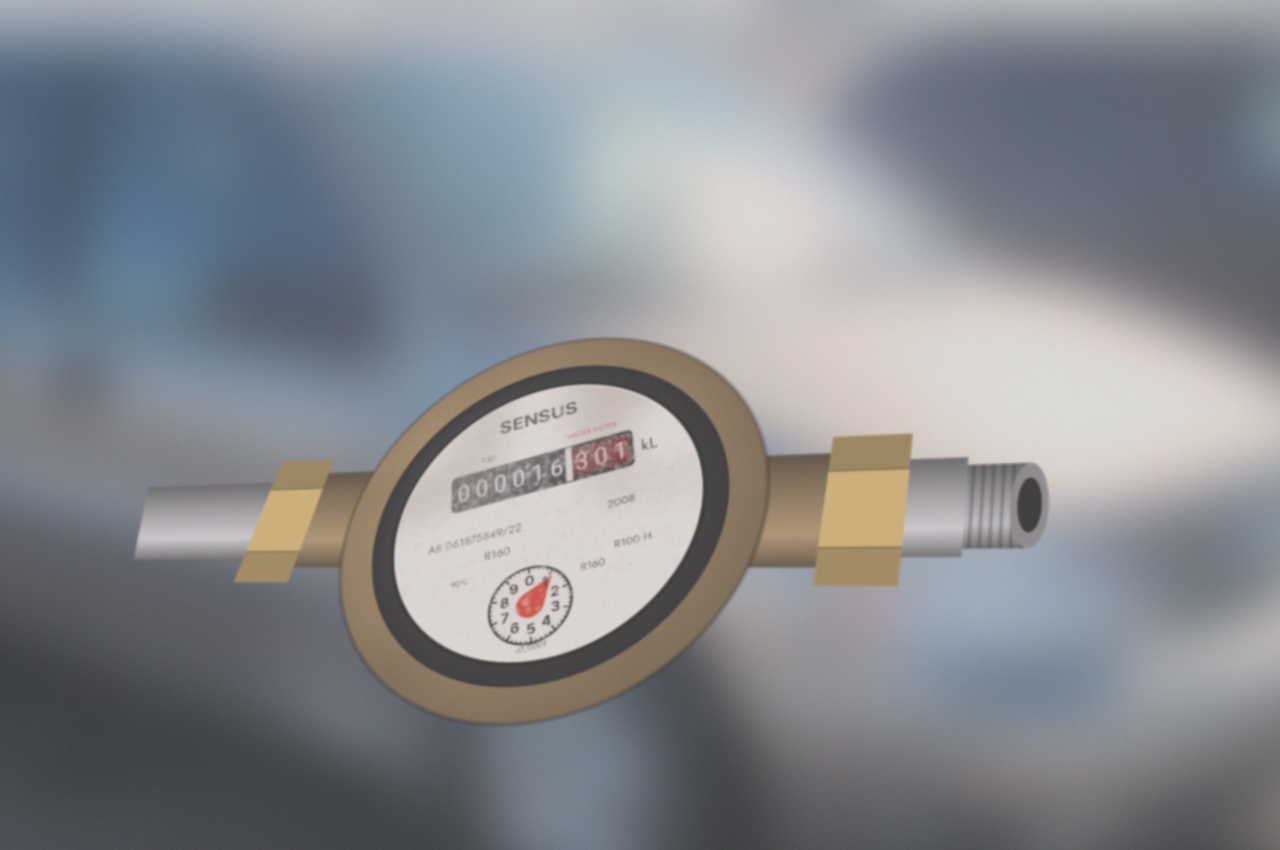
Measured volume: 16.3011 kL
